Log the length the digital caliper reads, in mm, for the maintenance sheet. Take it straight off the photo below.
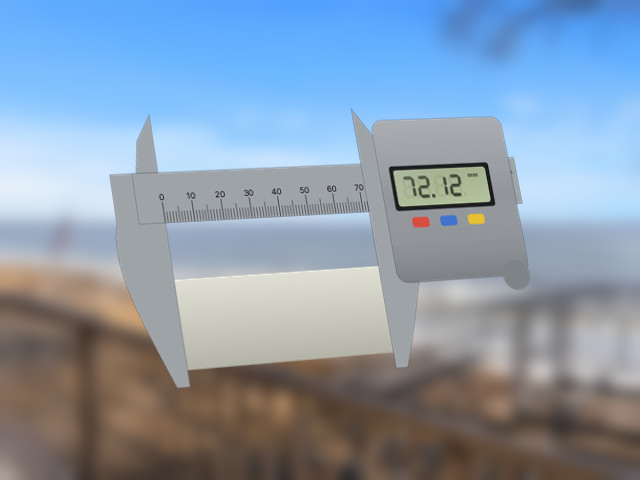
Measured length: 72.12 mm
